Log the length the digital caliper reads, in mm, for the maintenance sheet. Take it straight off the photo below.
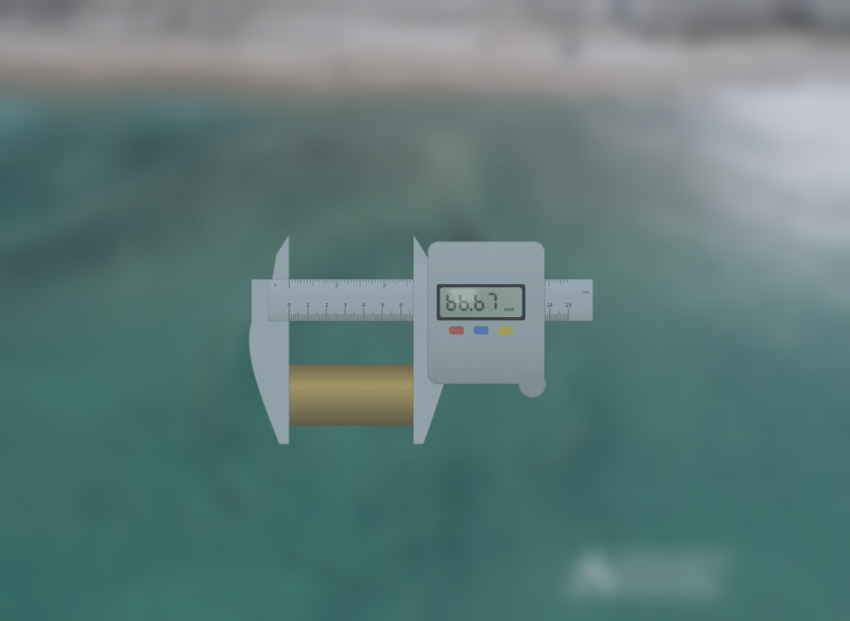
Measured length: 66.67 mm
